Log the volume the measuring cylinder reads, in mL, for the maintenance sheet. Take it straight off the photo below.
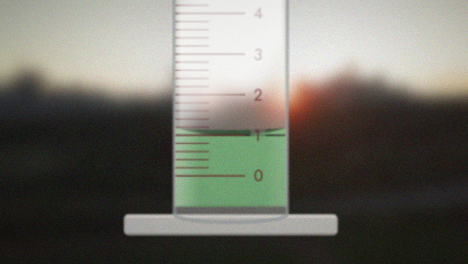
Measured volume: 1 mL
